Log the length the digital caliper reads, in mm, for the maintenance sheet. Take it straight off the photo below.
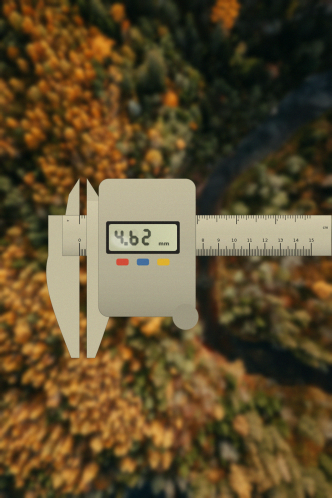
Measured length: 4.62 mm
